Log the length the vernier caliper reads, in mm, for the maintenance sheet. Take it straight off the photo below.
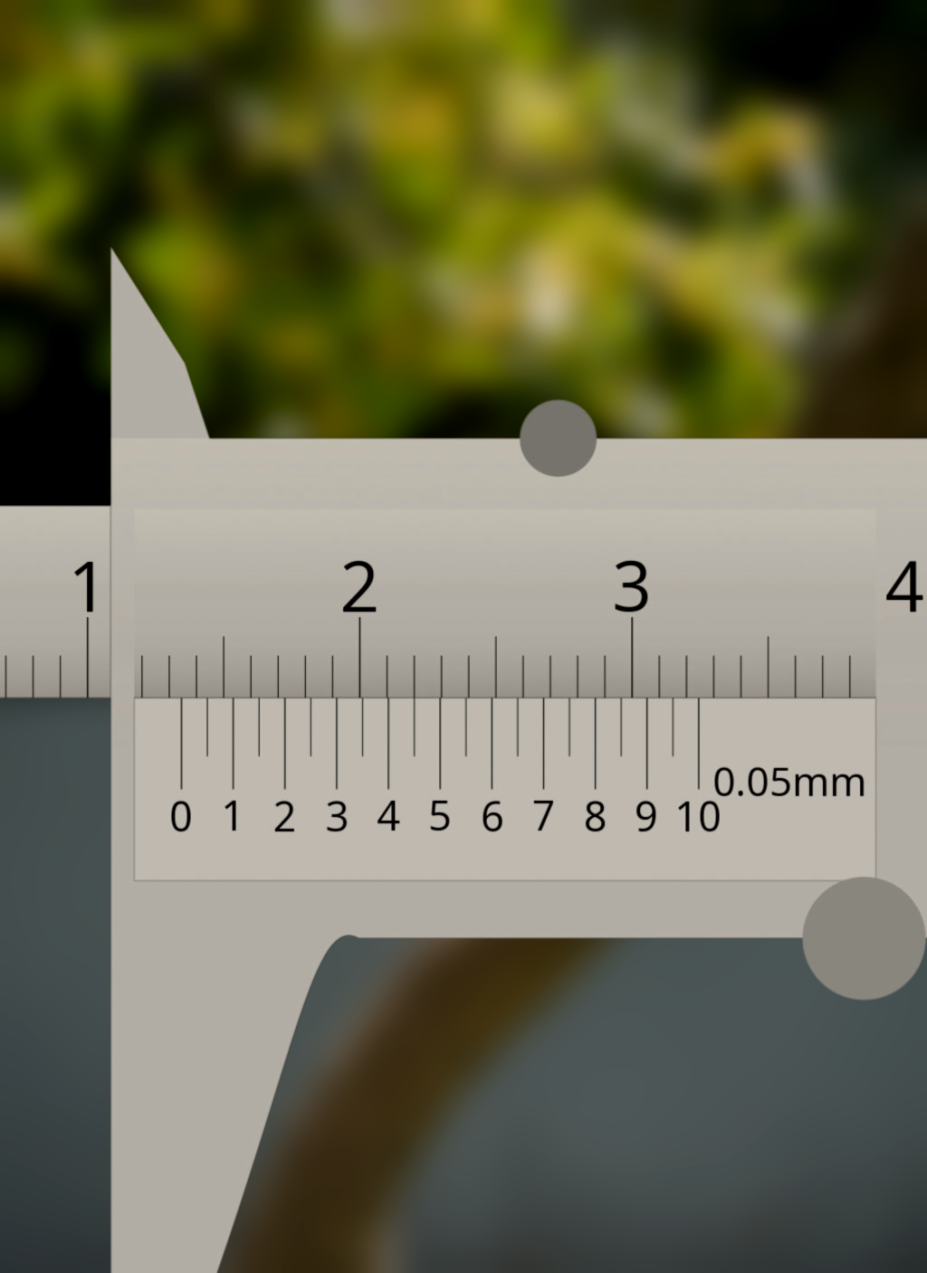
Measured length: 13.45 mm
